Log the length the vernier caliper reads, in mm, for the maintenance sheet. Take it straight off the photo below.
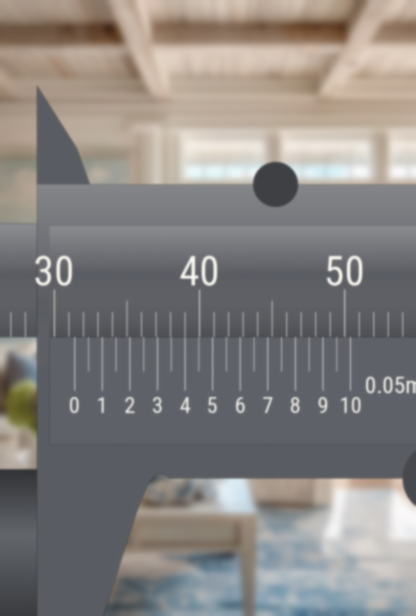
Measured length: 31.4 mm
